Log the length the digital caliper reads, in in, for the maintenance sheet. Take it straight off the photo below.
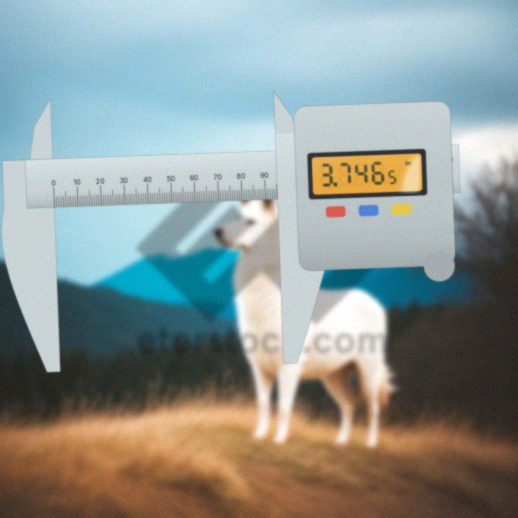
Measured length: 3.7465 in
